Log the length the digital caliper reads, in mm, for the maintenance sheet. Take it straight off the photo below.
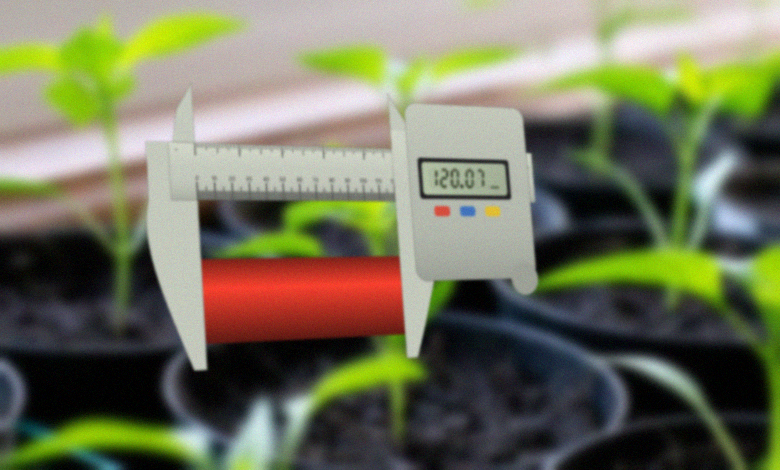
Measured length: 120.07 mm
